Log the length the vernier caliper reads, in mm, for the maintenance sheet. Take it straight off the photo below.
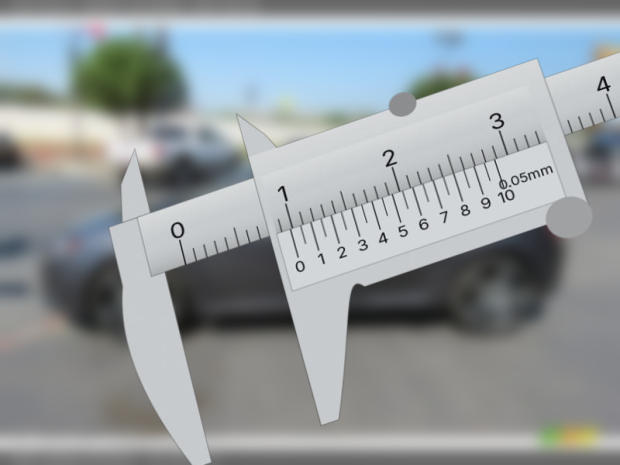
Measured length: 9.8 mm
